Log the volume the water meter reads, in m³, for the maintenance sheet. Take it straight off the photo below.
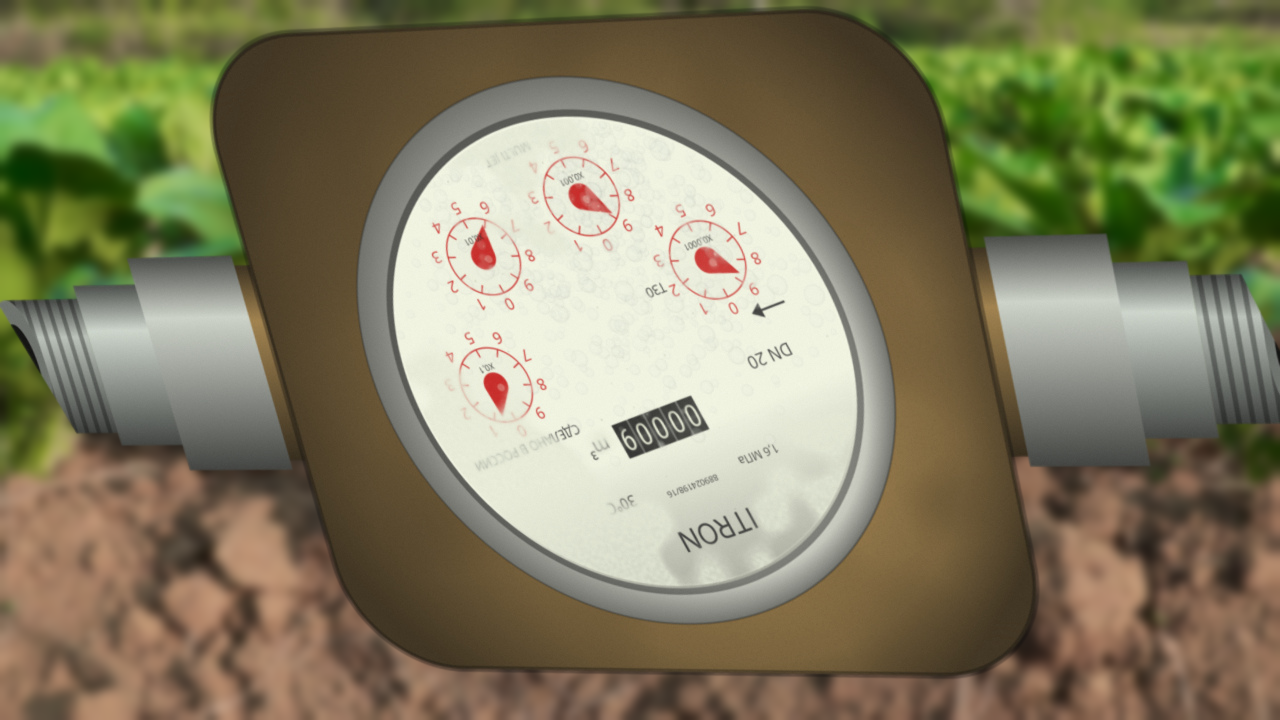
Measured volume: 9.0588 m³
